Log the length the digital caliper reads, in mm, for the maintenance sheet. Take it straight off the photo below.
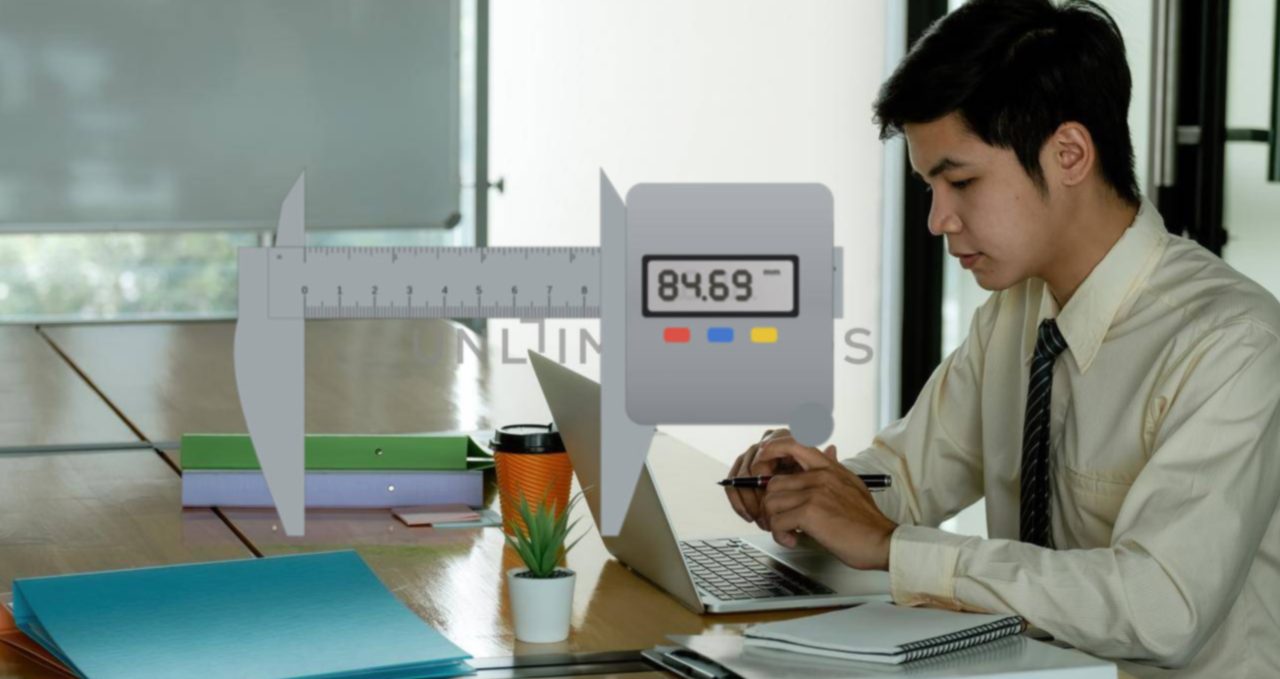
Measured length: 84.69 mm
